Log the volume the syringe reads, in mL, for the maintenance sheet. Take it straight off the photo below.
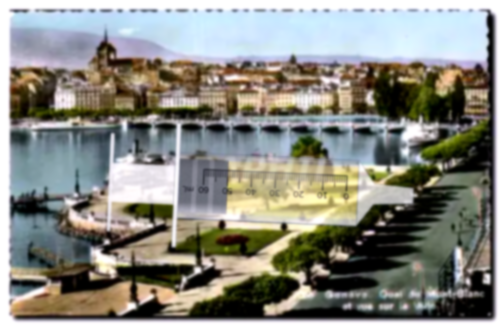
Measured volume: 50 mL
